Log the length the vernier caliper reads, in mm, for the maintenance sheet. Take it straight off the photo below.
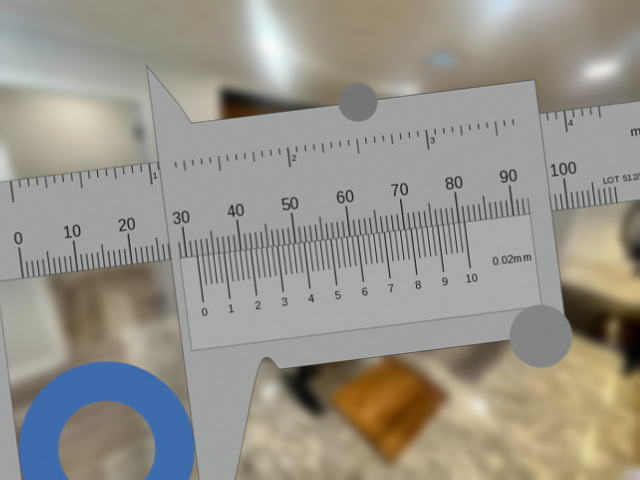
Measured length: 32.0 mm
